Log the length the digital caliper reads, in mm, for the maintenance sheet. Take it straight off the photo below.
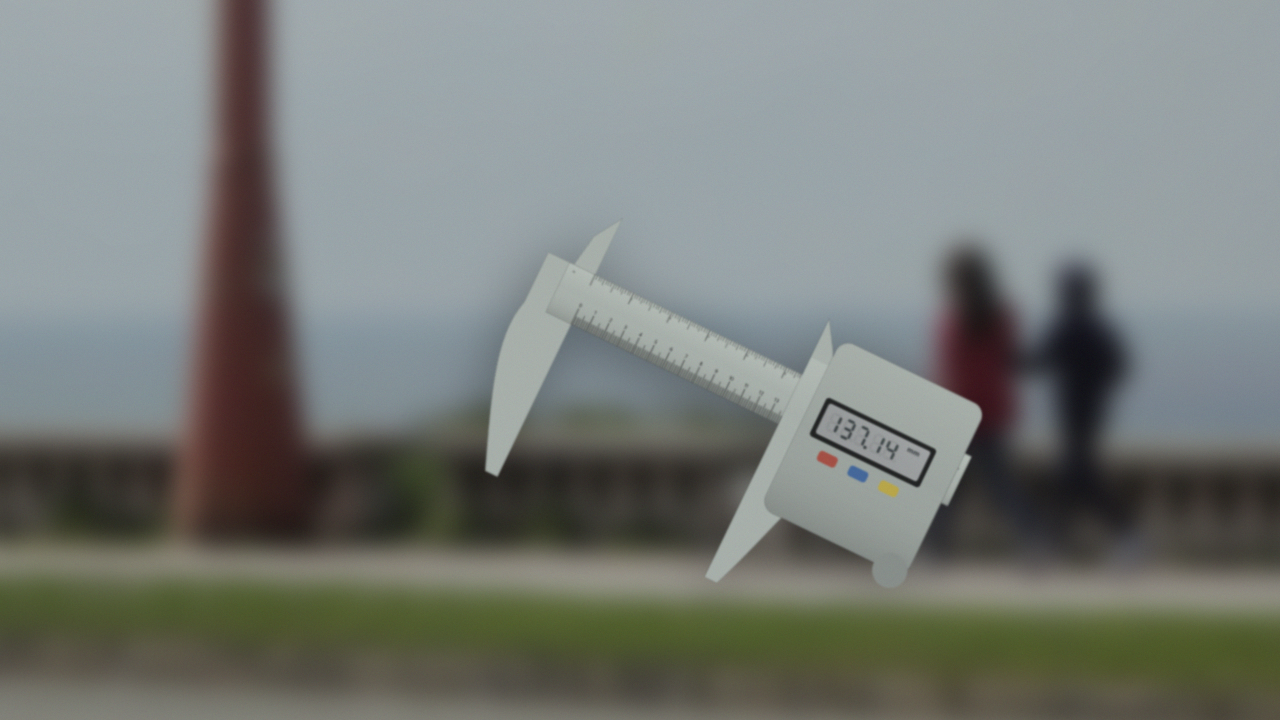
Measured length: 137.14 mm
